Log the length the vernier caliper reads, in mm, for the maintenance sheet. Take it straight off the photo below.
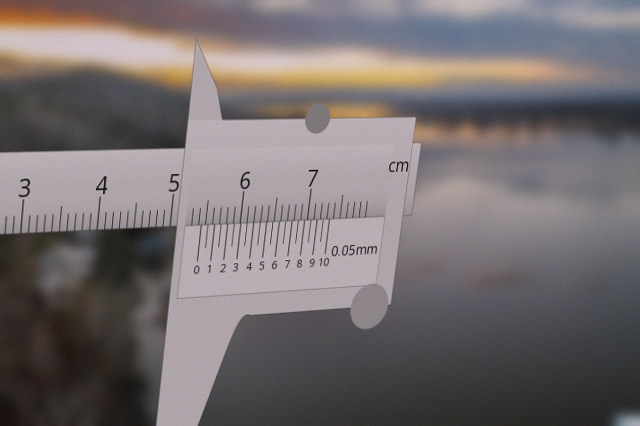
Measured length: 54.4 mm
